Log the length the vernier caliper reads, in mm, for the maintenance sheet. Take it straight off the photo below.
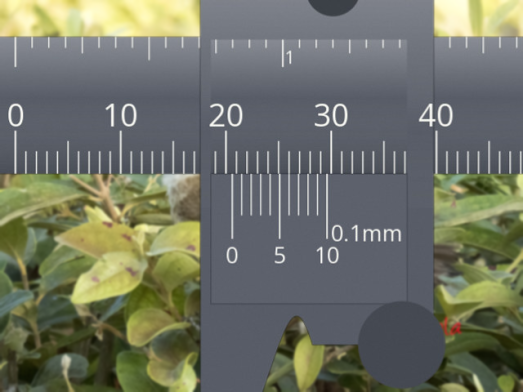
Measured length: 20.6 mm
